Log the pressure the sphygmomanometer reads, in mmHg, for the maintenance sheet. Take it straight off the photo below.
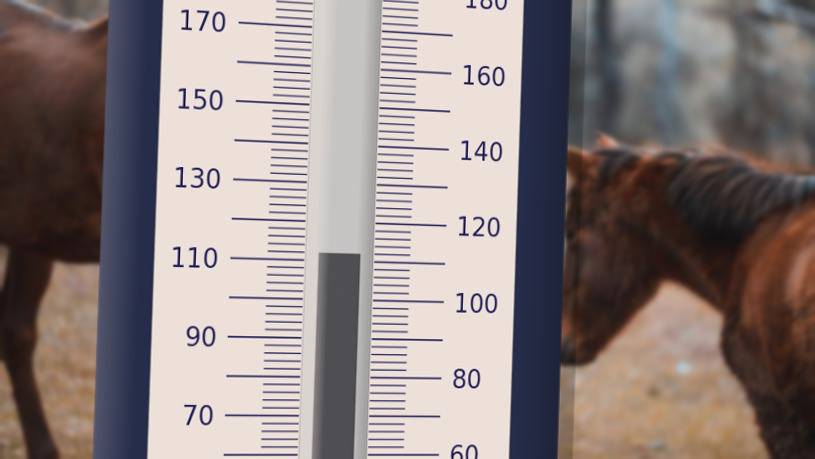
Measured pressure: 112 mmHg
